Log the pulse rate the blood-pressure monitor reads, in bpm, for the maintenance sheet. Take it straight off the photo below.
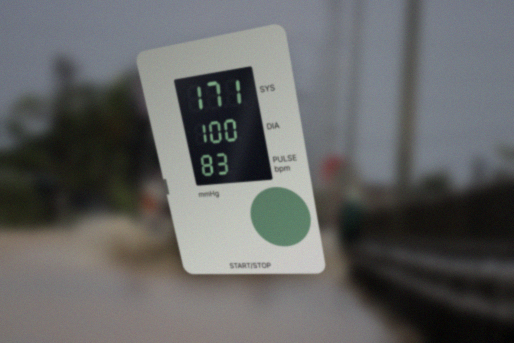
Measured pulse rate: 83 bpm
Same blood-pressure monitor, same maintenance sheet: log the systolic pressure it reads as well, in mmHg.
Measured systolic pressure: 171 mmHg
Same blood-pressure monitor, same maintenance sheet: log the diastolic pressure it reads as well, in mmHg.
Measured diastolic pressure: 100 mmHg
